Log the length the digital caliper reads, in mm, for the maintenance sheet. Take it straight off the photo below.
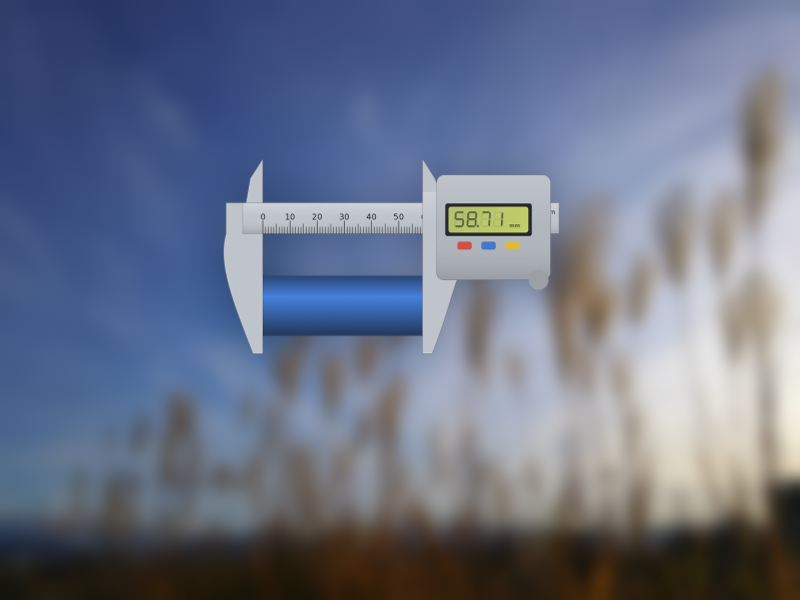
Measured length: 58.71 mm
